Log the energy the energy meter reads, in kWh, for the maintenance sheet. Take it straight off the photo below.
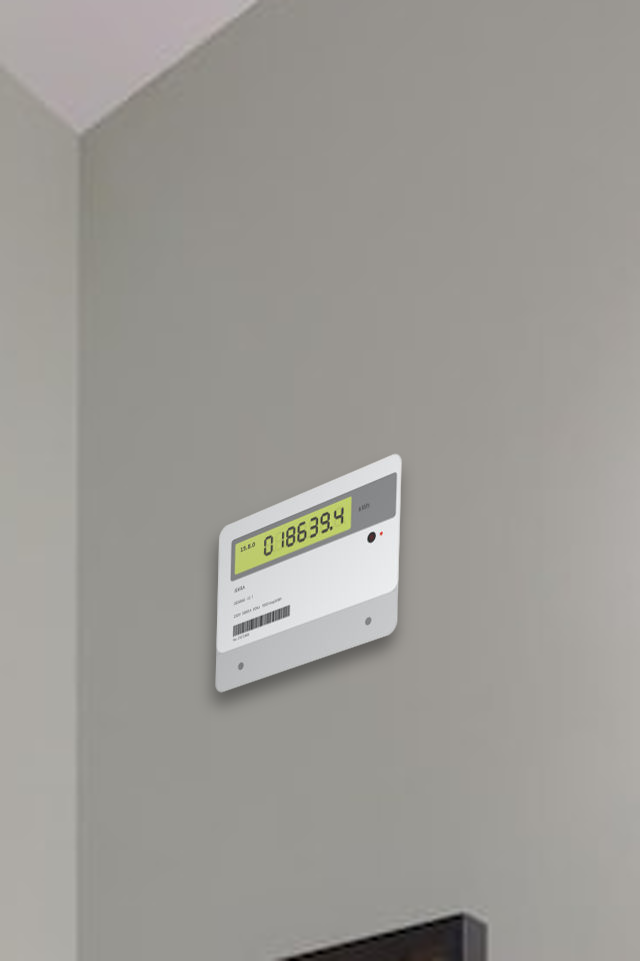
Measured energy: 18639.4 kWh
